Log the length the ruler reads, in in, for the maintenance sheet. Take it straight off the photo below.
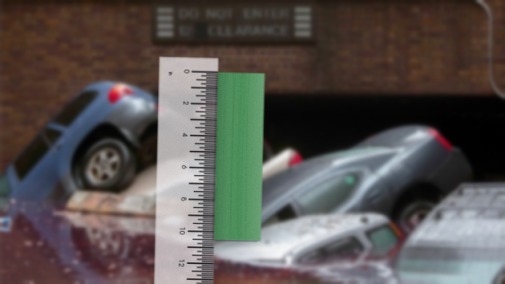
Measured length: 10.5 in
